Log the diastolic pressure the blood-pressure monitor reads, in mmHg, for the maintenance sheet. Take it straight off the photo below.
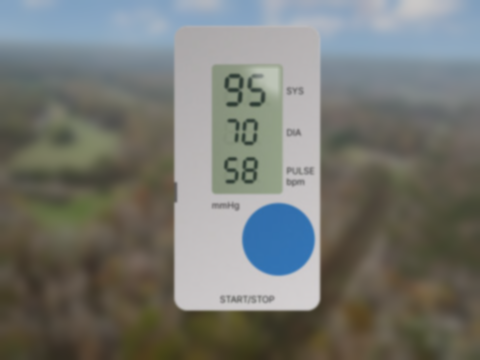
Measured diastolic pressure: 70 mmHg
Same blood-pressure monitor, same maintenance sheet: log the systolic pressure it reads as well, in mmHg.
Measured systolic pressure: 95 mmHg
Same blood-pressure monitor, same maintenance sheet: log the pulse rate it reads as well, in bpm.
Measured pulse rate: 58 bpm
